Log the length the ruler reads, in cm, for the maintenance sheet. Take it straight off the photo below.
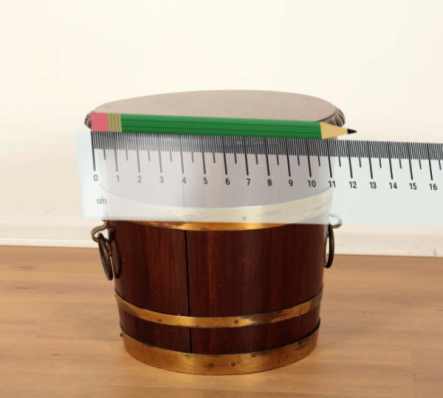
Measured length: 12.5 cm
